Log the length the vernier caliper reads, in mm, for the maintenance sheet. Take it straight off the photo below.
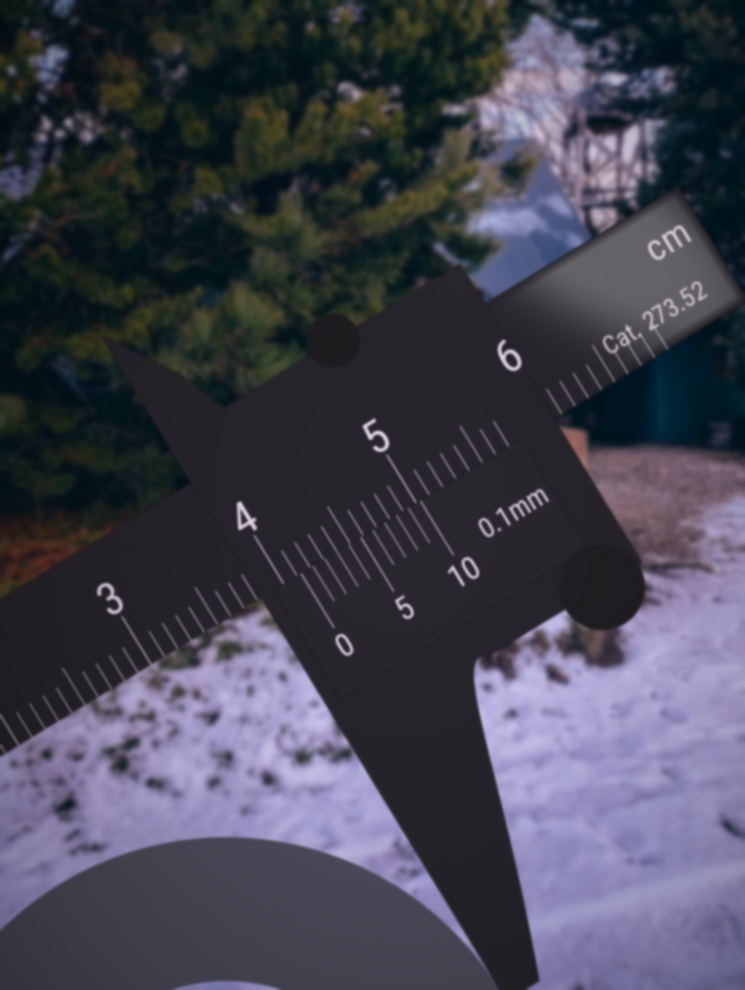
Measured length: 41.3 mm
